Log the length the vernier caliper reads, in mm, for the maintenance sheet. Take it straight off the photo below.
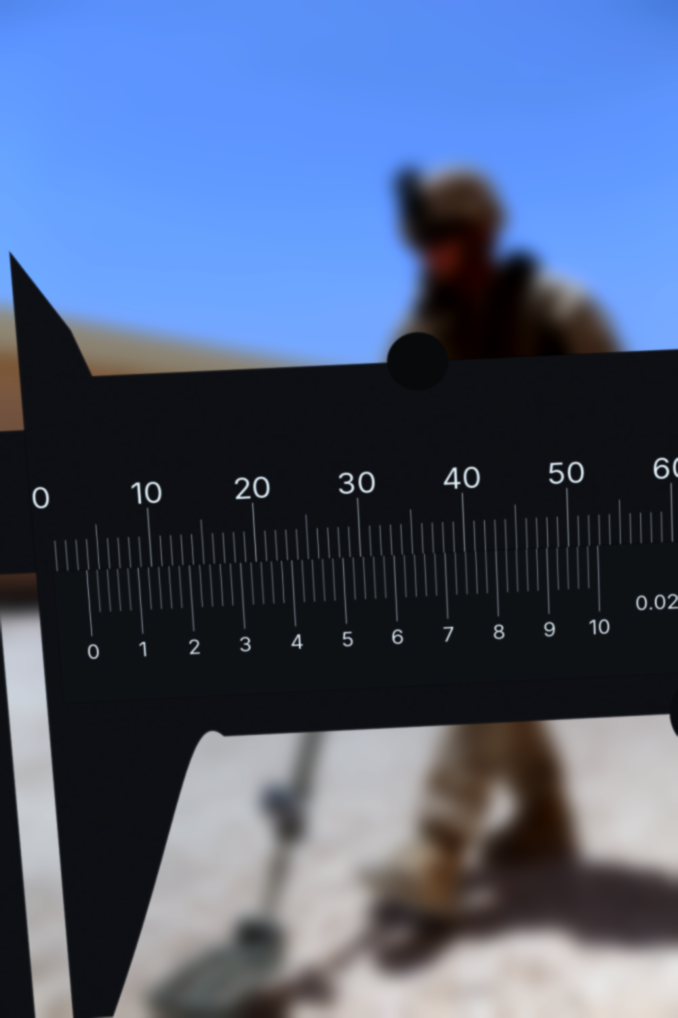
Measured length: 3.8 mm
